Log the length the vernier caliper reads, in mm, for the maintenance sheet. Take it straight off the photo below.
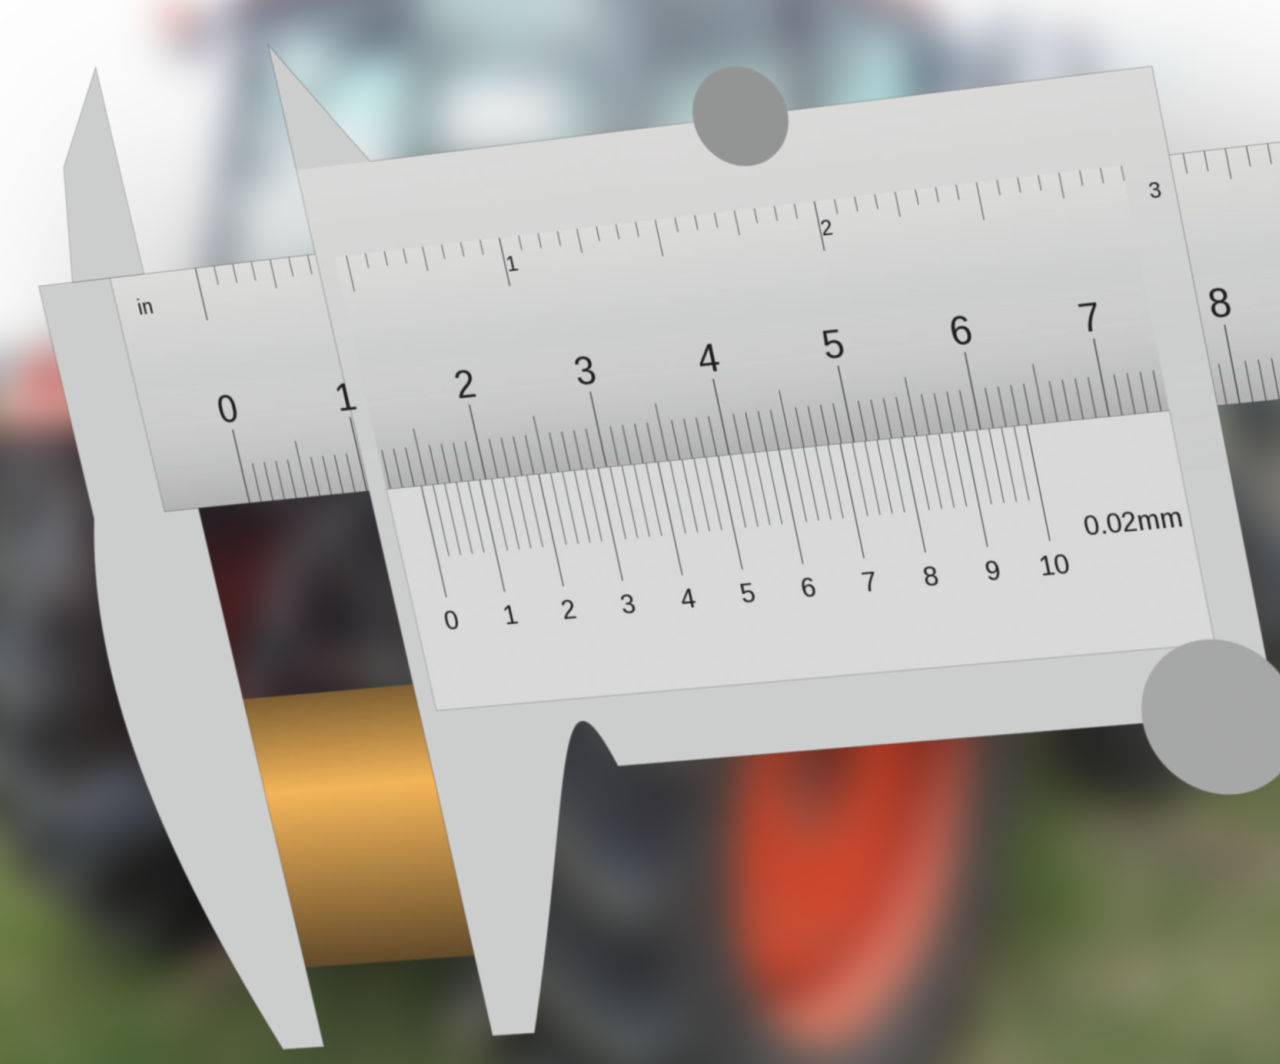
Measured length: 14.6 mm
